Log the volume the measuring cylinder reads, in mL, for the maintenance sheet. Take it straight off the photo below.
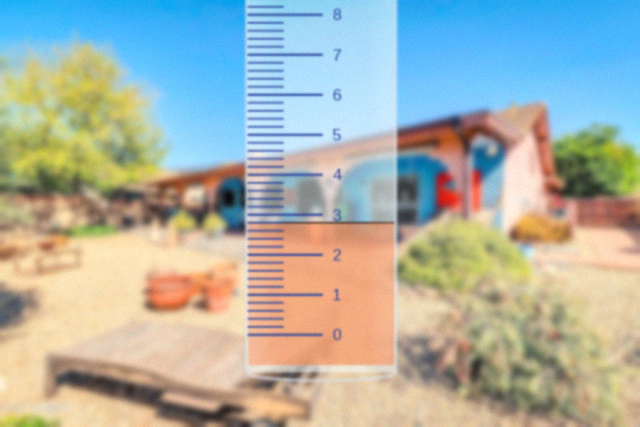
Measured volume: 2.8 mL
